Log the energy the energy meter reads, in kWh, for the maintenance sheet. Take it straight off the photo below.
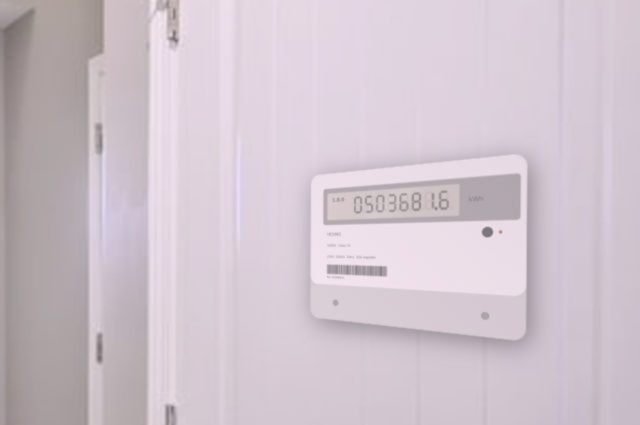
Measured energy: 503681.6 kWh
